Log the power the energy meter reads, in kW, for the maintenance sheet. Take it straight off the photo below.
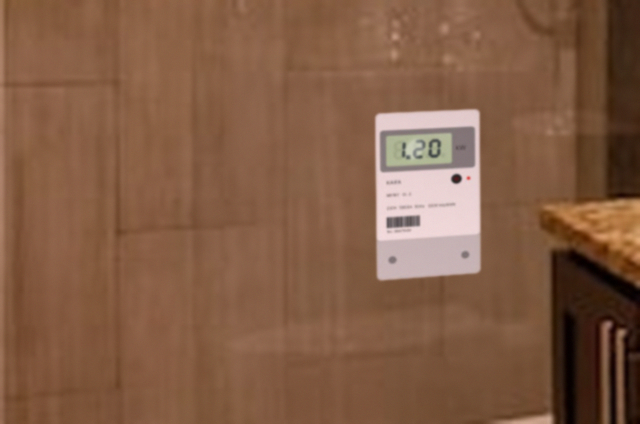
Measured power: 1.20 kW
